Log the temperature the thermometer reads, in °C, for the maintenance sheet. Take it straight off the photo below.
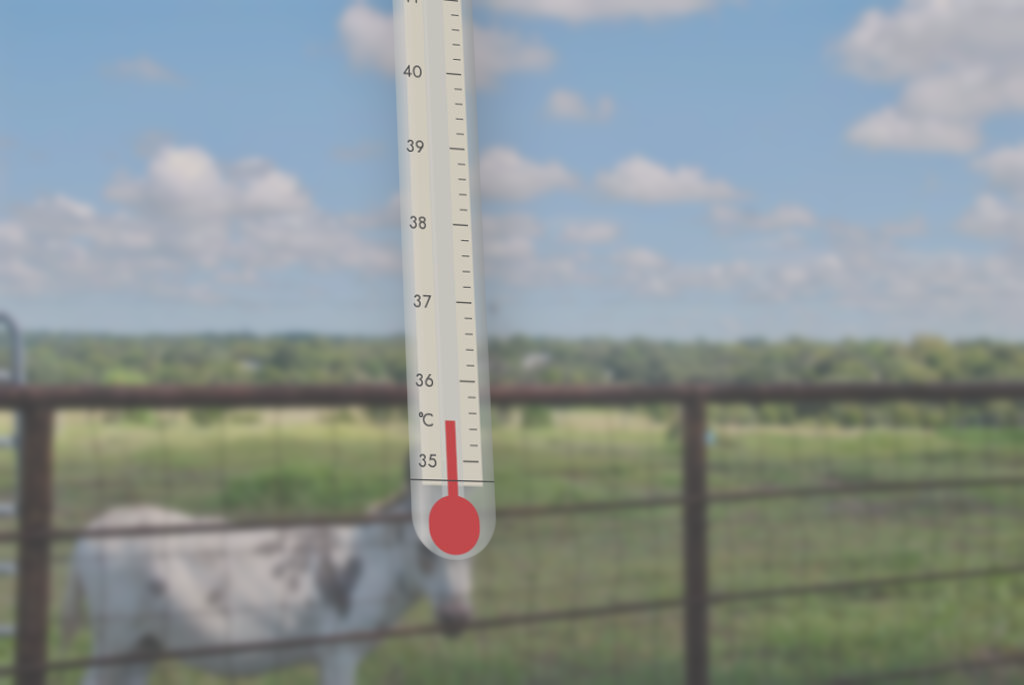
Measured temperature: 35.5 °C
